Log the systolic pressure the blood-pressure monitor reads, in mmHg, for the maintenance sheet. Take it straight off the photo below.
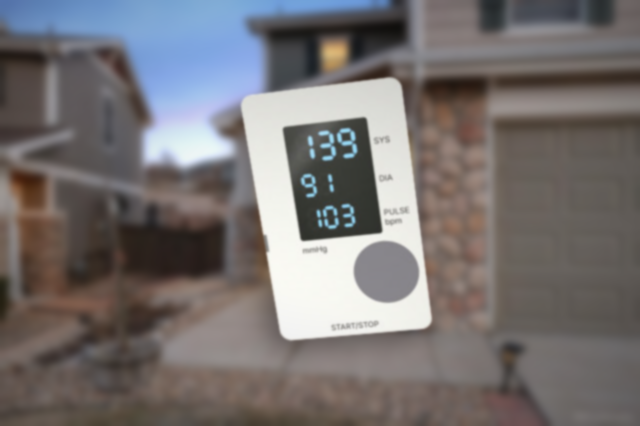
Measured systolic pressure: 139 mmHg
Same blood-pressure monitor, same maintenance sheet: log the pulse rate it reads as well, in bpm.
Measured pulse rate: 103 bpm
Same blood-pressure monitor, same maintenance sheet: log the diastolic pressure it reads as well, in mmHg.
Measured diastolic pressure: 91 mmHg
